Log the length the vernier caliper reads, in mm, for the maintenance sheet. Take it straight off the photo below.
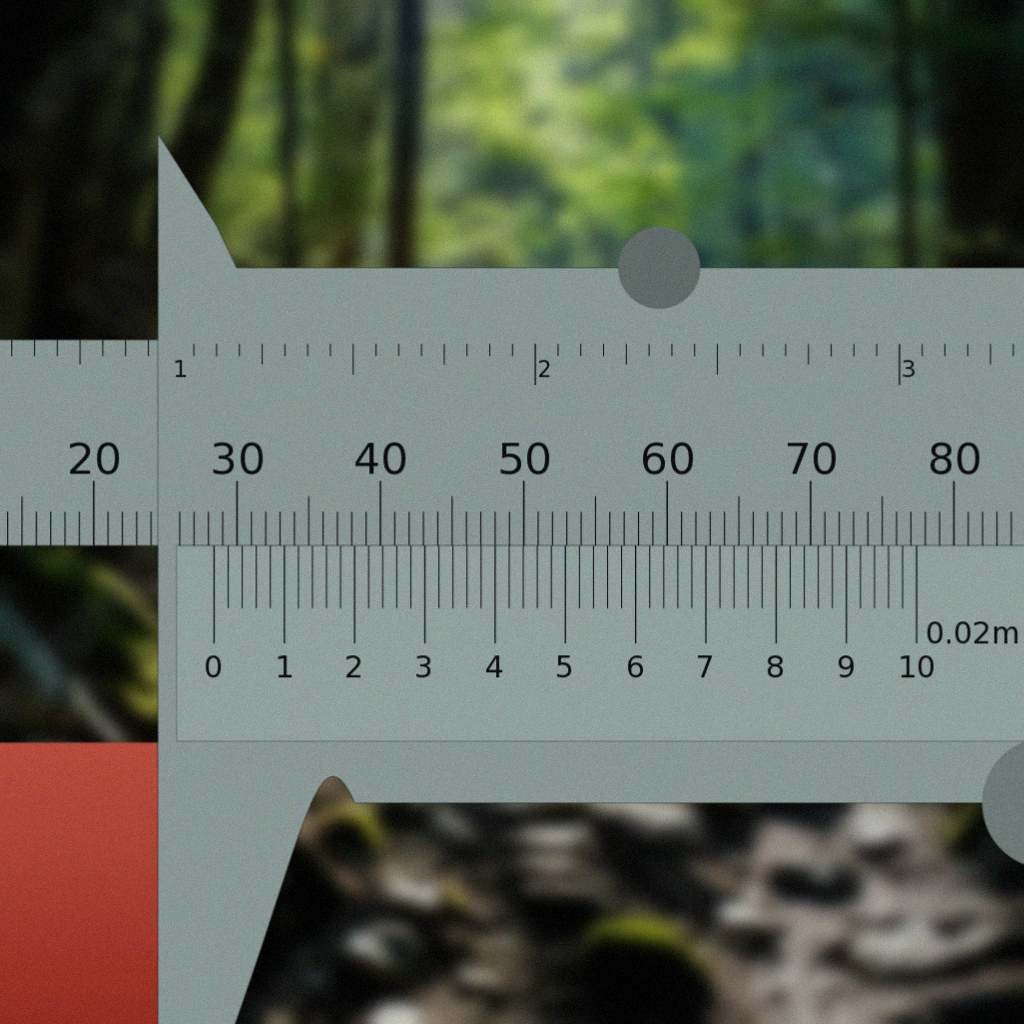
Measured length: 28.4 mm
